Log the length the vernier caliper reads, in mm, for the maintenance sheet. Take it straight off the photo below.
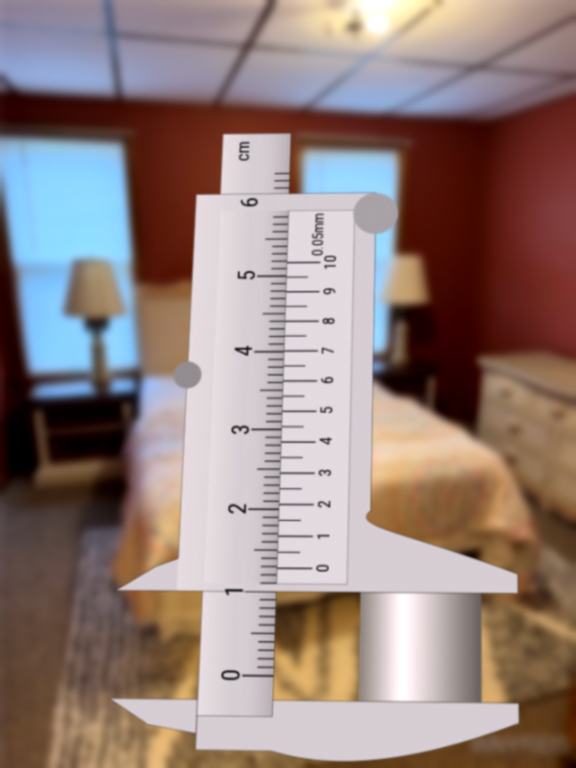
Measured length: 12.8 mm
